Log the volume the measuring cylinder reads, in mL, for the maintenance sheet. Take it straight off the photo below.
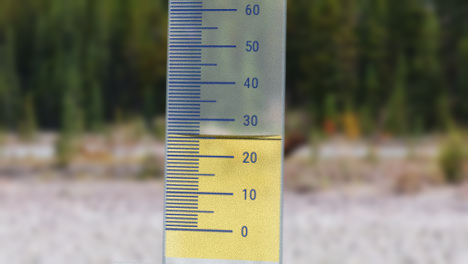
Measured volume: 25 mL
